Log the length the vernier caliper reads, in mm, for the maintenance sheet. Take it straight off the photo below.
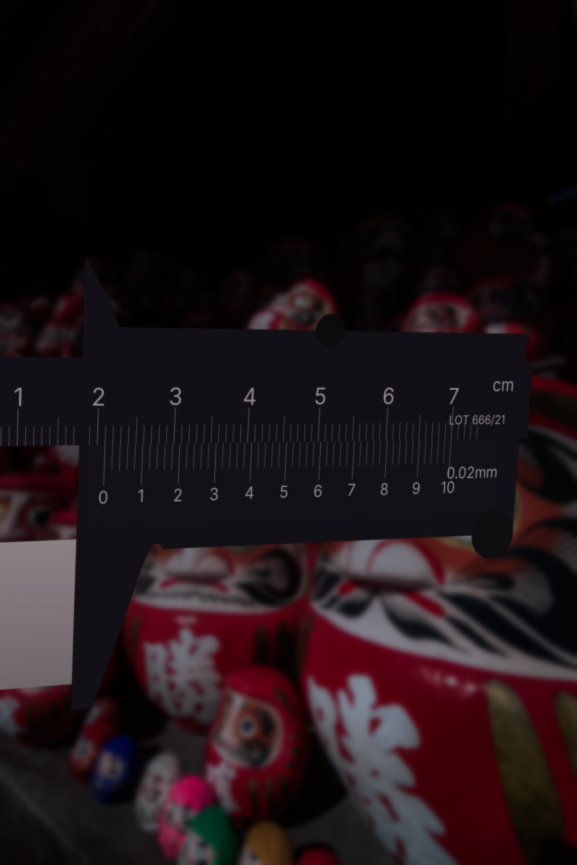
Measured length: 21.0 mm
